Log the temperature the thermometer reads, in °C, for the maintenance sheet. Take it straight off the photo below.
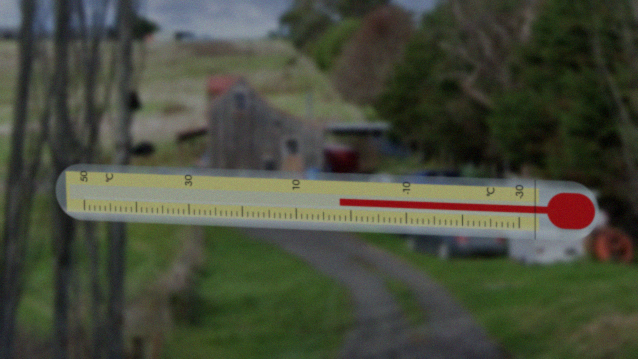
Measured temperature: 2 °C
